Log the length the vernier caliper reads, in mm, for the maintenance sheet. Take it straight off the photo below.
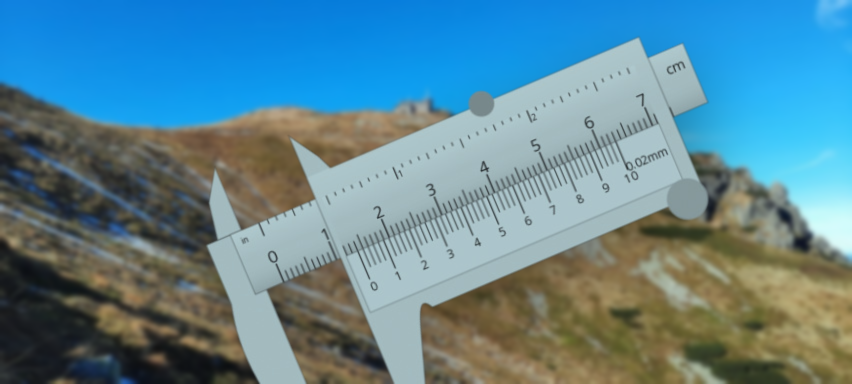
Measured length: 14.0 mm
